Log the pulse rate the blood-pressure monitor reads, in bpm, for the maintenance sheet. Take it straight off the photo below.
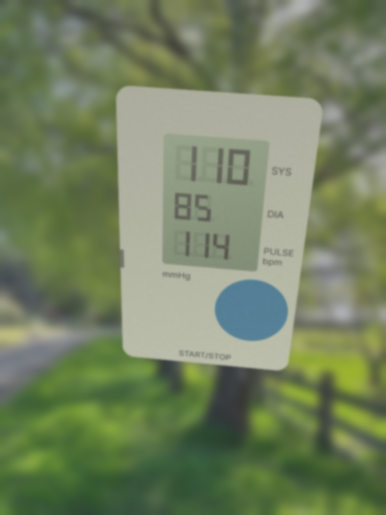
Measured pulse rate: 114 bpm
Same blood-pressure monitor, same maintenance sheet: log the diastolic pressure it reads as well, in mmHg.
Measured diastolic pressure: 85 mmHg
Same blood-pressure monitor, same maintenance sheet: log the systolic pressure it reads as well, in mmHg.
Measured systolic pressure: 110 mmHg
